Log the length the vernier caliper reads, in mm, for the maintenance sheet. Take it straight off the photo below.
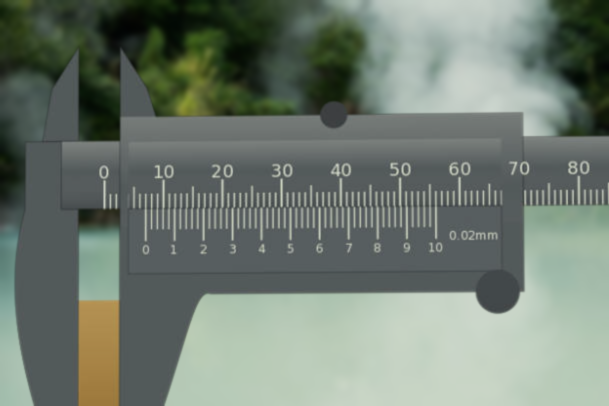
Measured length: 7.0 mm
